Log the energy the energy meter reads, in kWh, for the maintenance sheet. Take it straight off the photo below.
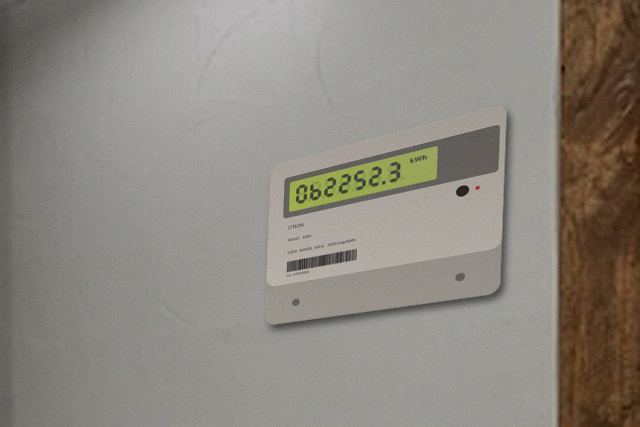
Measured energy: 62252.3 kWh
